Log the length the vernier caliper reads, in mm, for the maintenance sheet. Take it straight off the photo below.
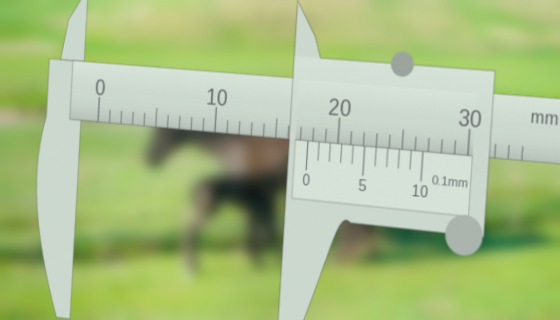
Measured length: 17.6 mm
